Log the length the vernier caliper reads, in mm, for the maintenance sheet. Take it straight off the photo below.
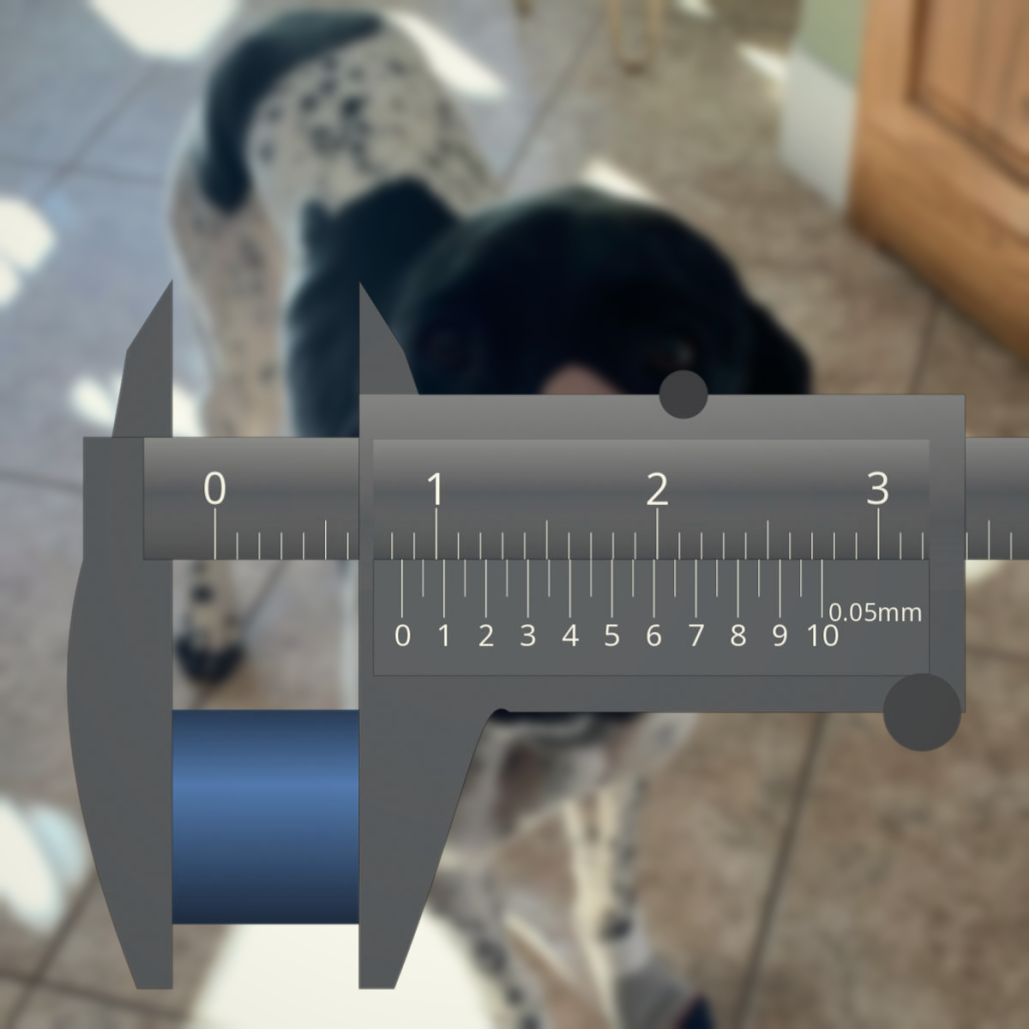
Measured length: 8.45 mm
